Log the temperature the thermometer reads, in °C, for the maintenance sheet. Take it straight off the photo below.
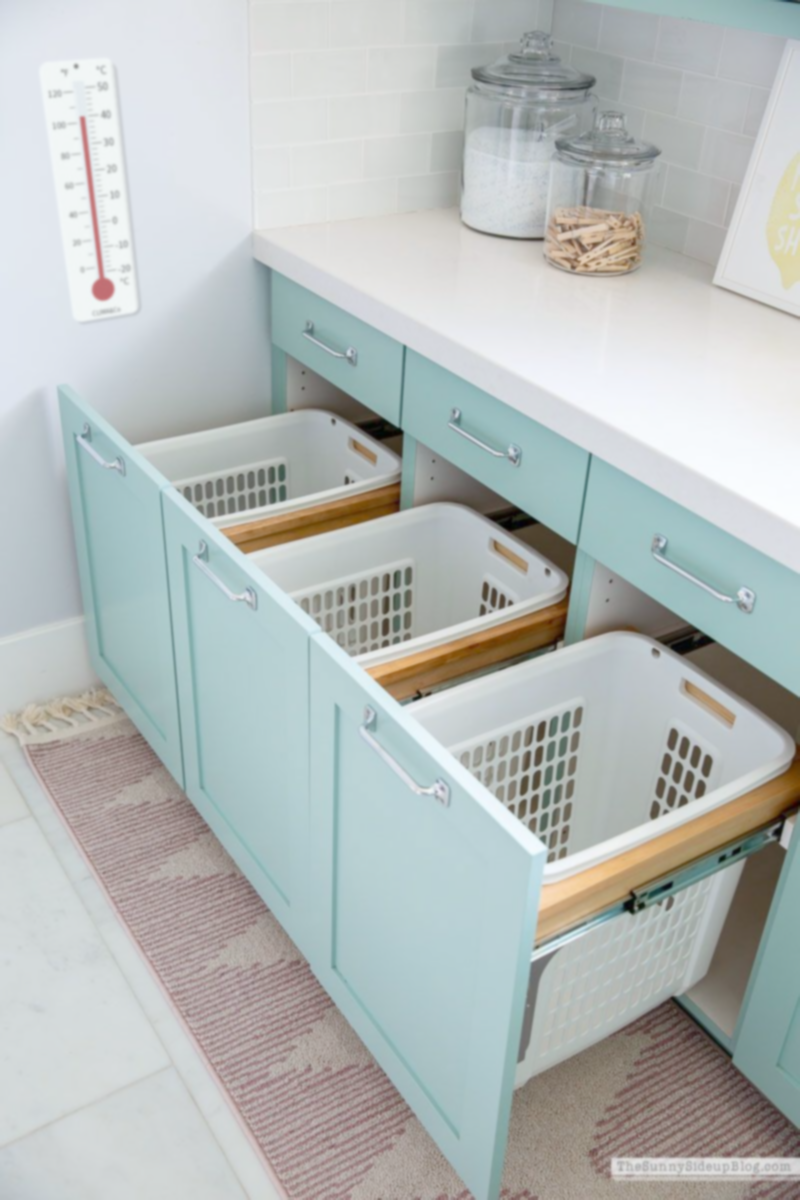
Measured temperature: 40 °C
